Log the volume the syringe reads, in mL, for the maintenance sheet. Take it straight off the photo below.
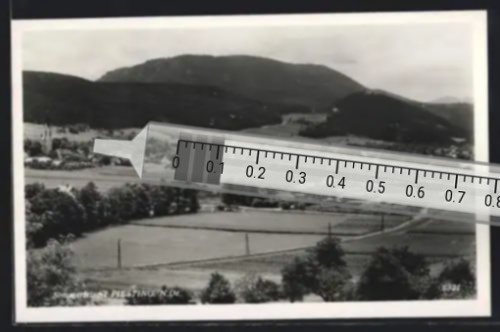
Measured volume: 0 mL
